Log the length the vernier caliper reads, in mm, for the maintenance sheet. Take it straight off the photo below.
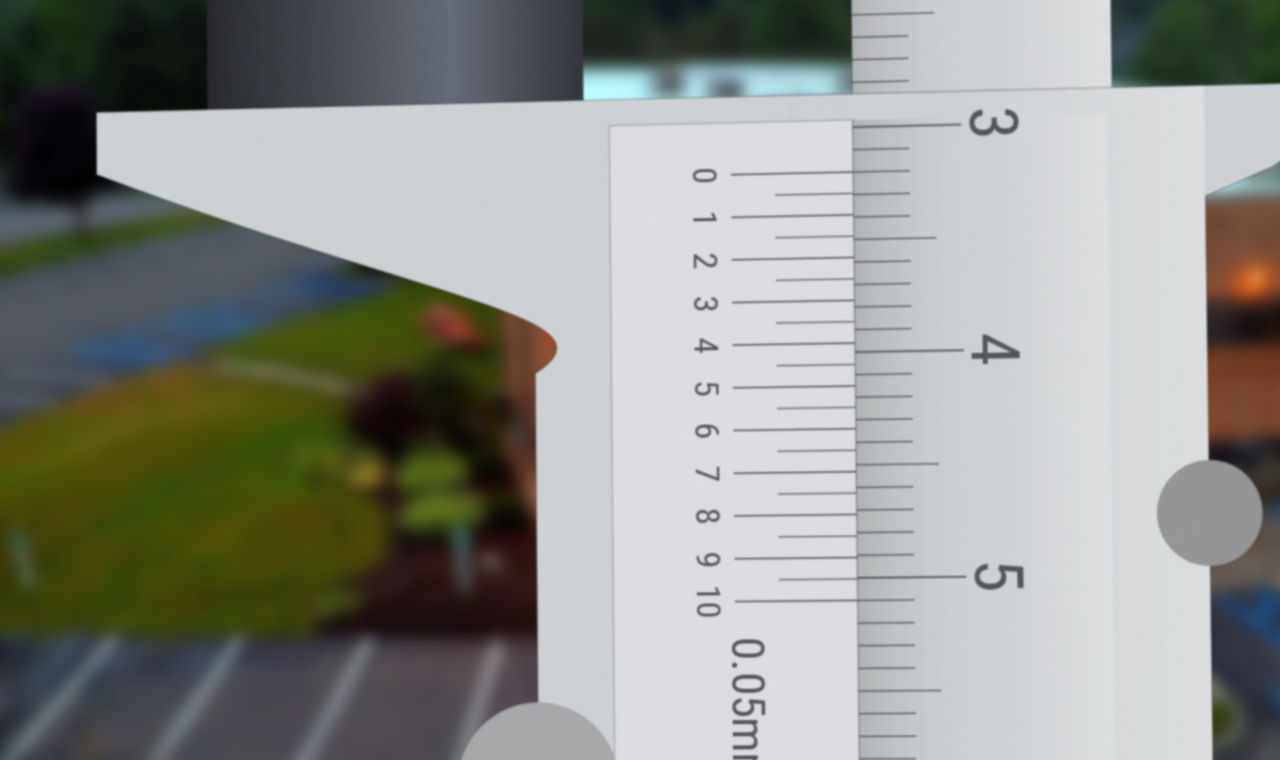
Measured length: 32.0 mm
